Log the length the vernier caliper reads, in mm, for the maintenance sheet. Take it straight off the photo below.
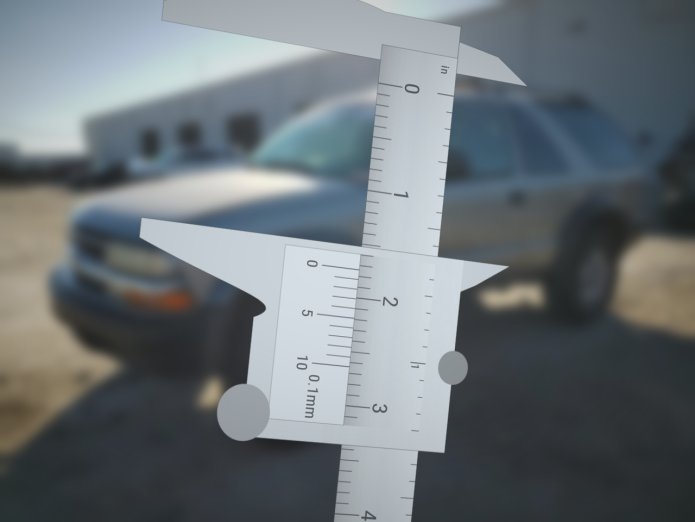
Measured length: 17.4 mm
